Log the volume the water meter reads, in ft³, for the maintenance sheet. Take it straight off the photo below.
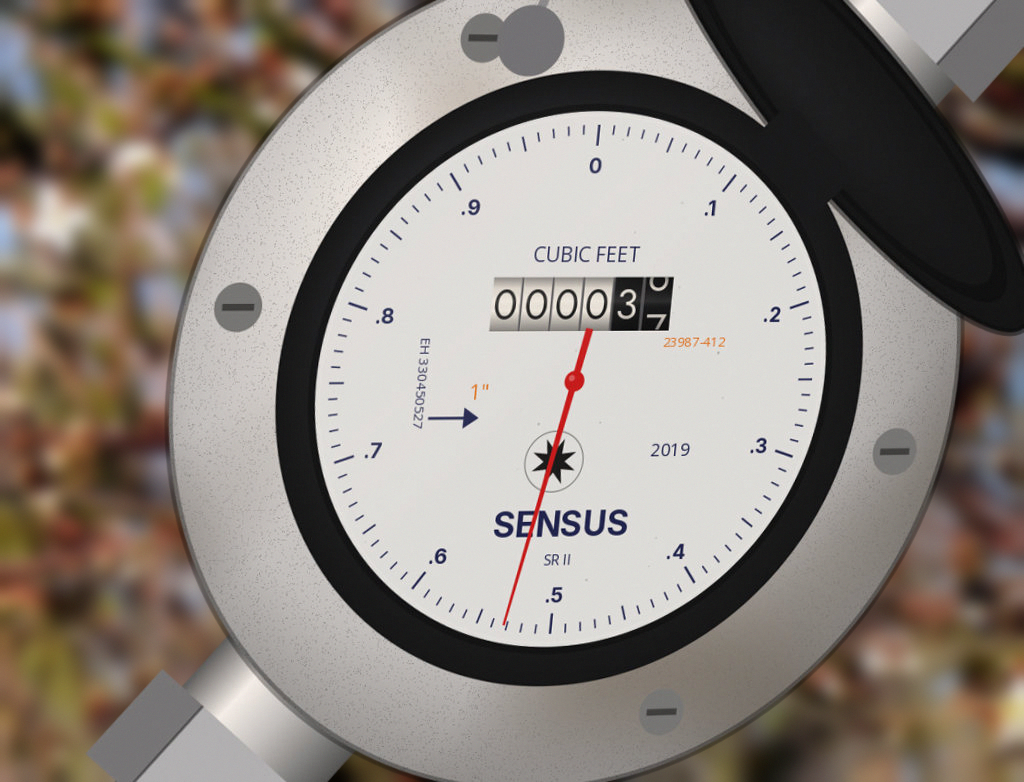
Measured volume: 36.53 ft³
